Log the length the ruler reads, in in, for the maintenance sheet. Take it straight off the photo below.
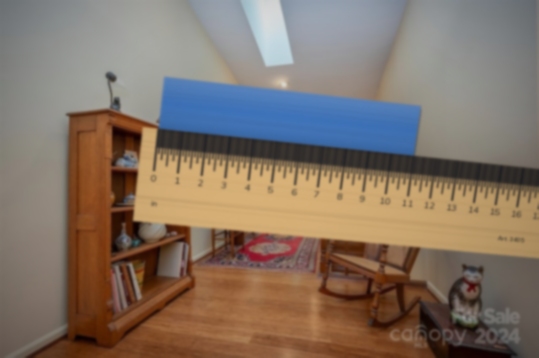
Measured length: 11 in
